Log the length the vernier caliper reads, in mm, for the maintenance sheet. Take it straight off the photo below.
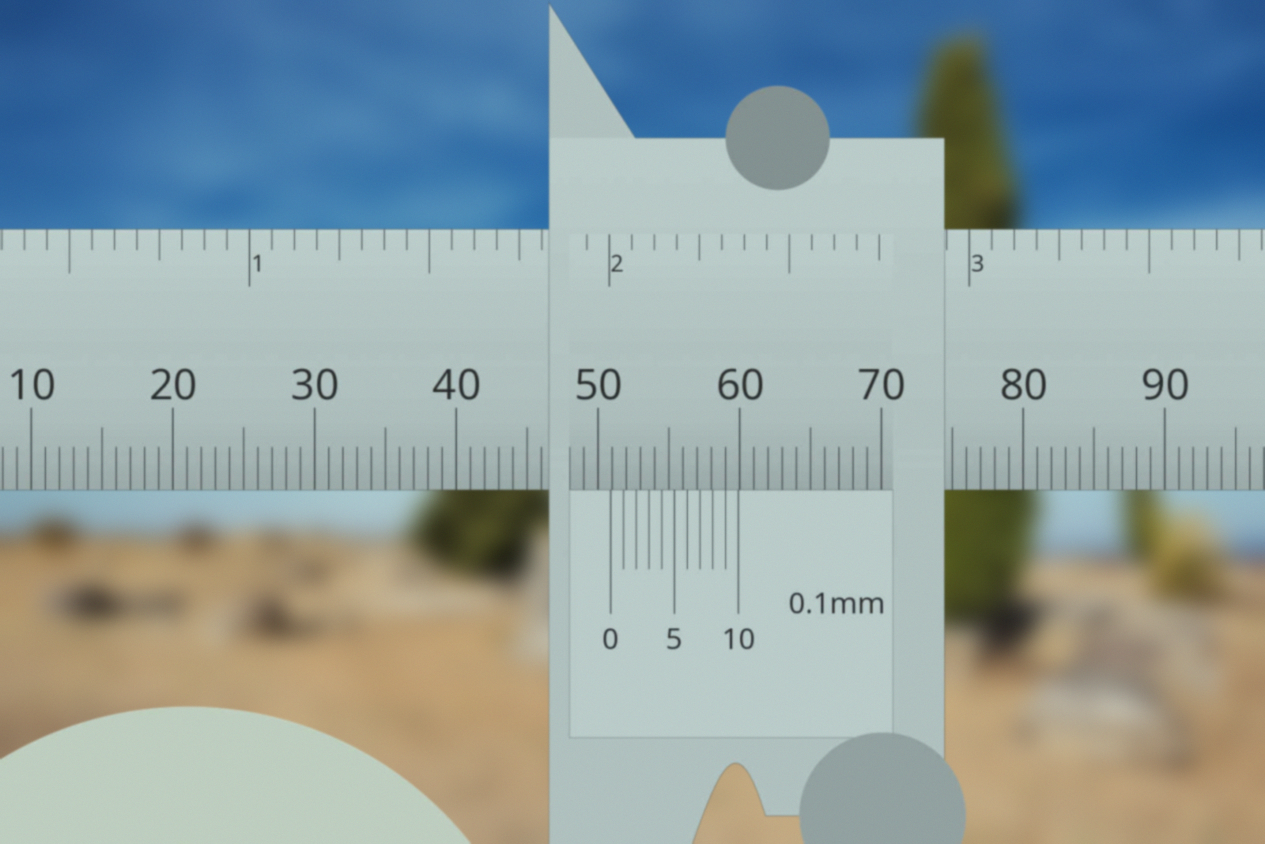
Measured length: 50.9 mm
